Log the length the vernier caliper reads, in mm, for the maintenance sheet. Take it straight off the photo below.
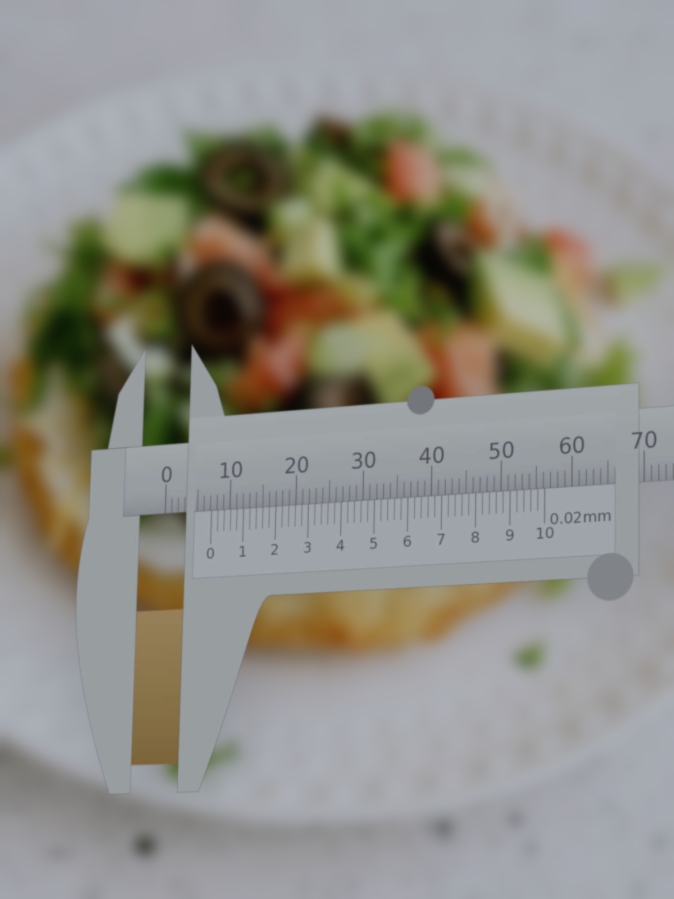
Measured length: 7.2 mm
